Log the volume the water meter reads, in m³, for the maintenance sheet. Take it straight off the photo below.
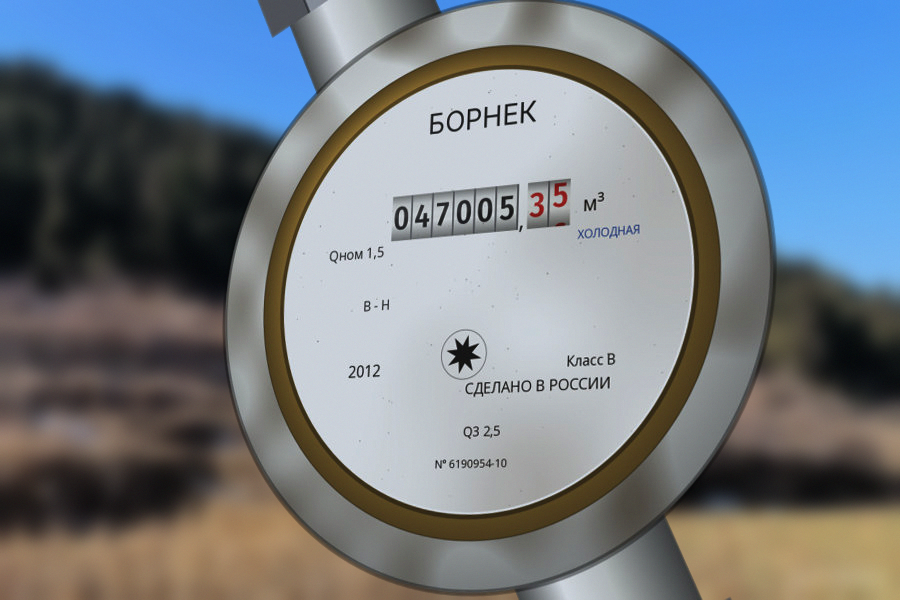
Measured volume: 47005.35 m³
